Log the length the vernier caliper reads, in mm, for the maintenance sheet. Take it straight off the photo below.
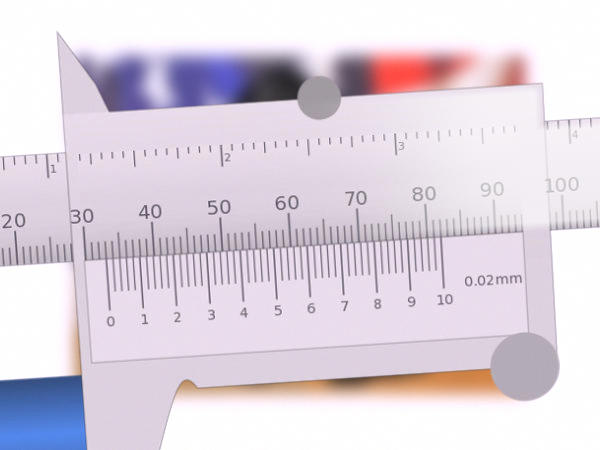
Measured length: 33.0 mm
